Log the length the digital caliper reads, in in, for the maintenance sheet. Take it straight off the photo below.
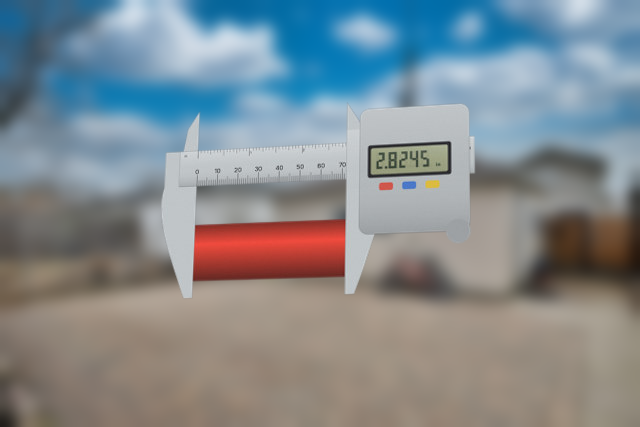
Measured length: 2.8245 in
